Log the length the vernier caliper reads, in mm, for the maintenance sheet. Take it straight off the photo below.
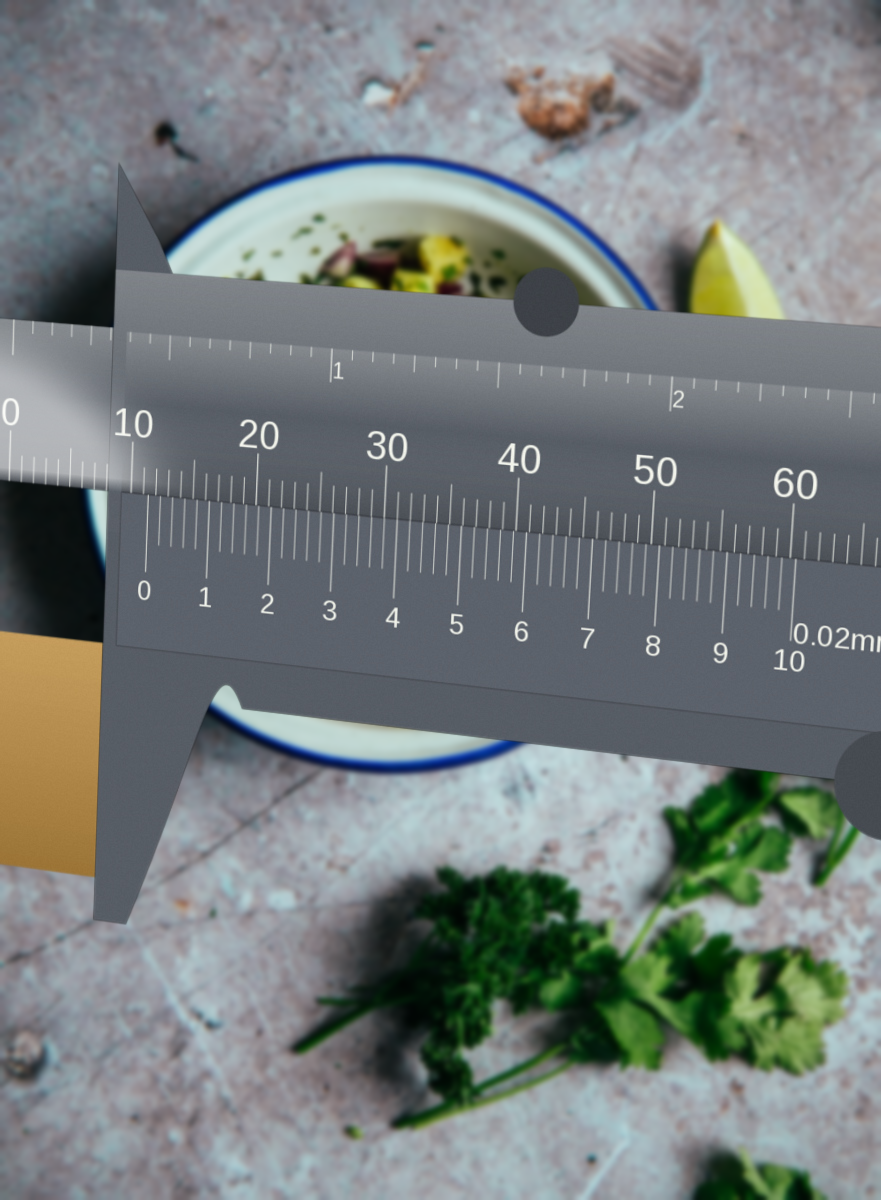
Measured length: 11.4 mm
